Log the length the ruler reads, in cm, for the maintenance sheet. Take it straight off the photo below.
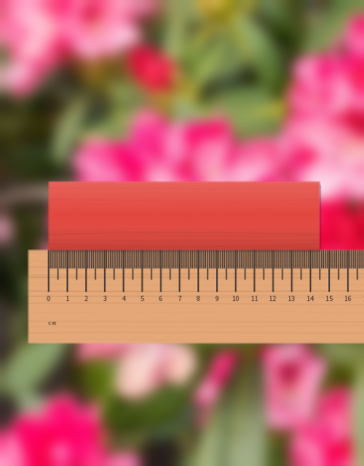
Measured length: 14.5 cm
